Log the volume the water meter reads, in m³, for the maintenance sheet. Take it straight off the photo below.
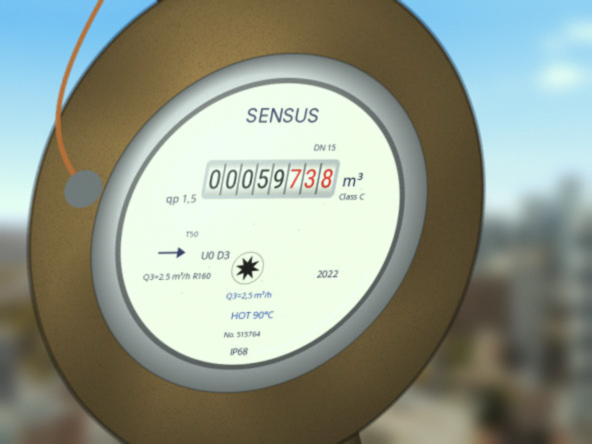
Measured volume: 59.738 m³
